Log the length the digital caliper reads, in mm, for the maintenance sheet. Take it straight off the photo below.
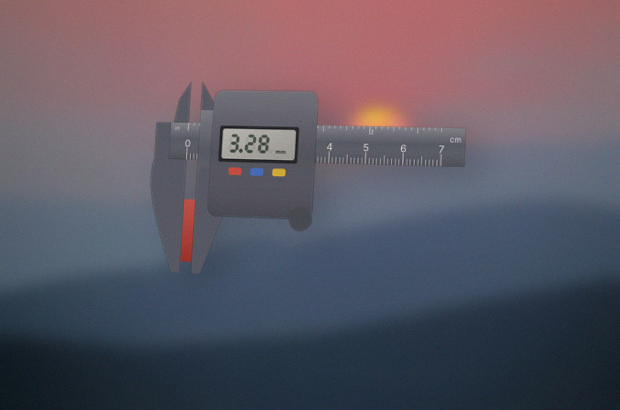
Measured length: 3.28 mm
